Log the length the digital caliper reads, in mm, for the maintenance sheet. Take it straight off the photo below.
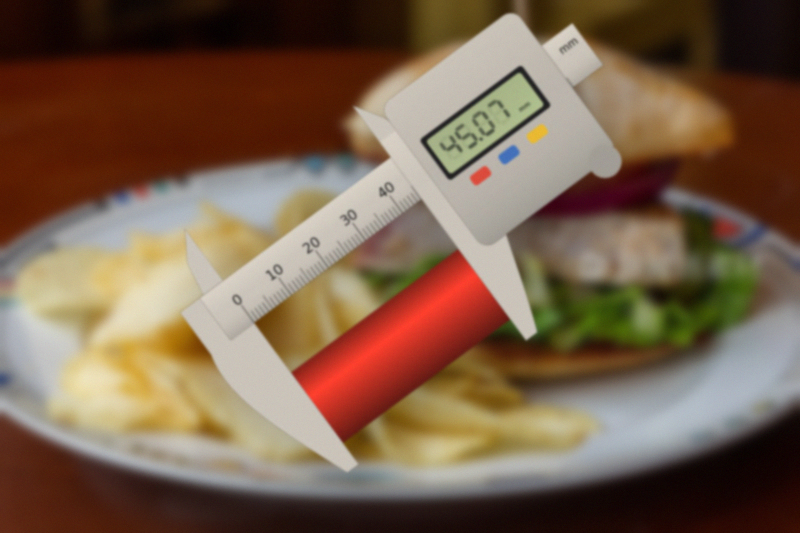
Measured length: 45.07 mm
